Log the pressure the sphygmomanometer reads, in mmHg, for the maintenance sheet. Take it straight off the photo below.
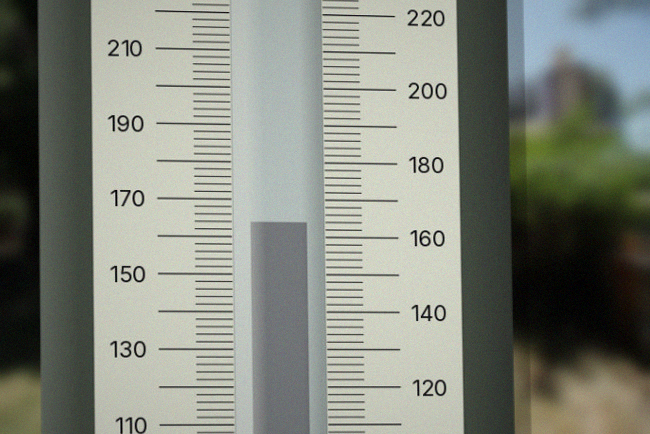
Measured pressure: 164 mmHg
